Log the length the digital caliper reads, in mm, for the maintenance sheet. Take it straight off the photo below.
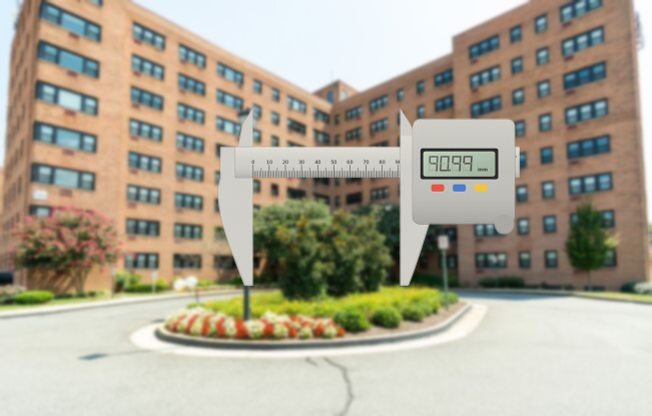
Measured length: 90.99 mm
